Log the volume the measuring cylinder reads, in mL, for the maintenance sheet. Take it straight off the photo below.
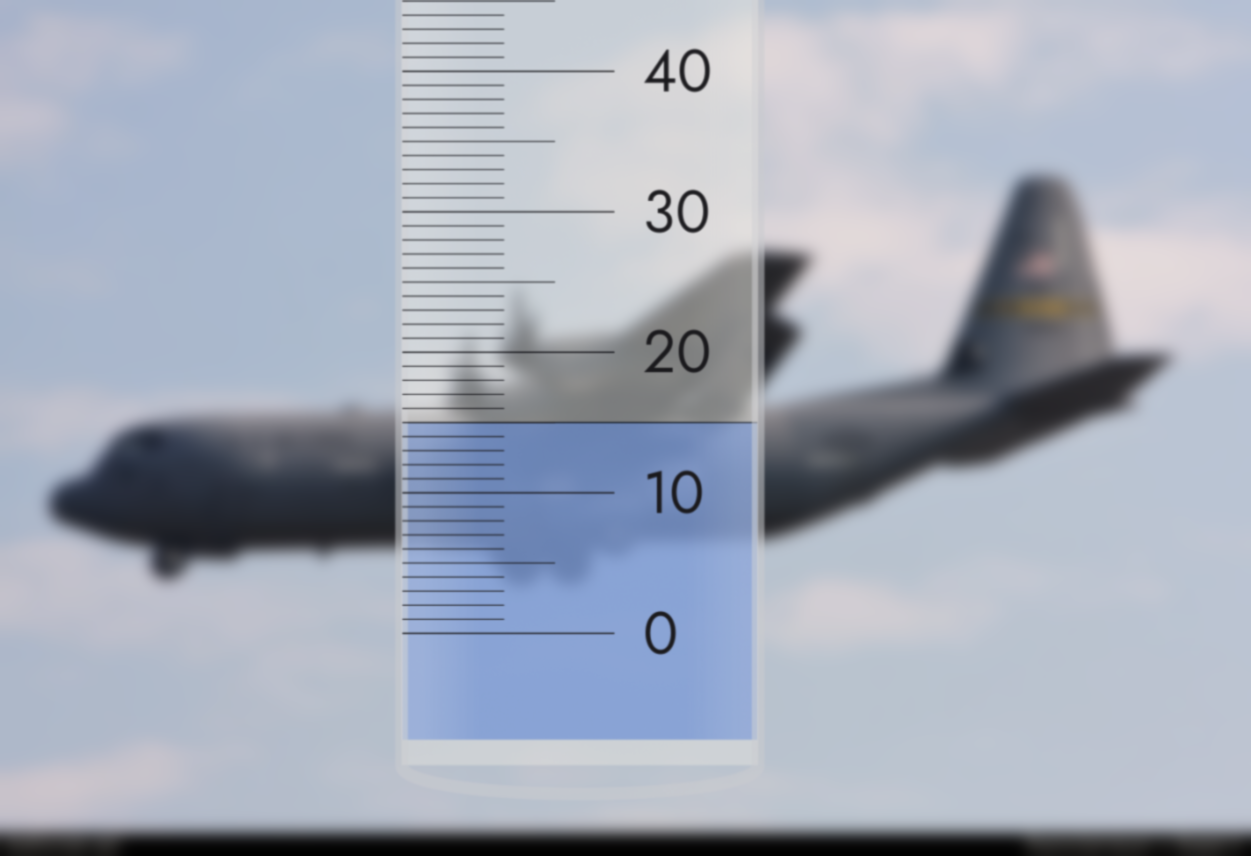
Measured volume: 15 mL
